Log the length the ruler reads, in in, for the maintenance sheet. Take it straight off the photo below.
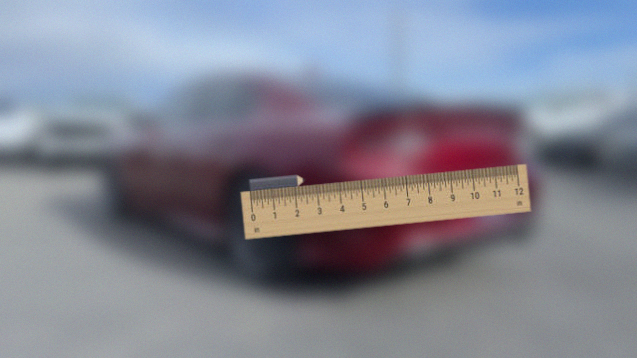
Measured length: 2.5 in
